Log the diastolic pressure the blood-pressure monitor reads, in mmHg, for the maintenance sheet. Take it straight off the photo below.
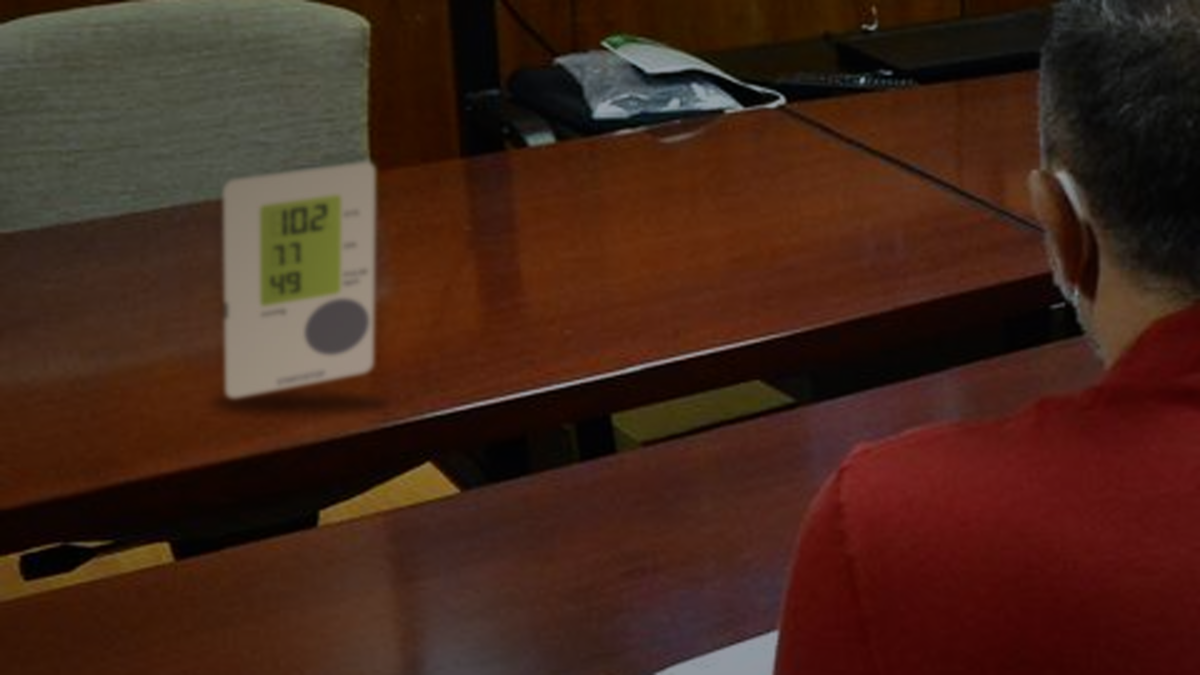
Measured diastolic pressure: 77 mmHg
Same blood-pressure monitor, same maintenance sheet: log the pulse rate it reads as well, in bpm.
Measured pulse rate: 49 bpm
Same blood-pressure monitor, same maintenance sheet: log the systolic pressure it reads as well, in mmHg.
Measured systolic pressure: 102 mmHg
